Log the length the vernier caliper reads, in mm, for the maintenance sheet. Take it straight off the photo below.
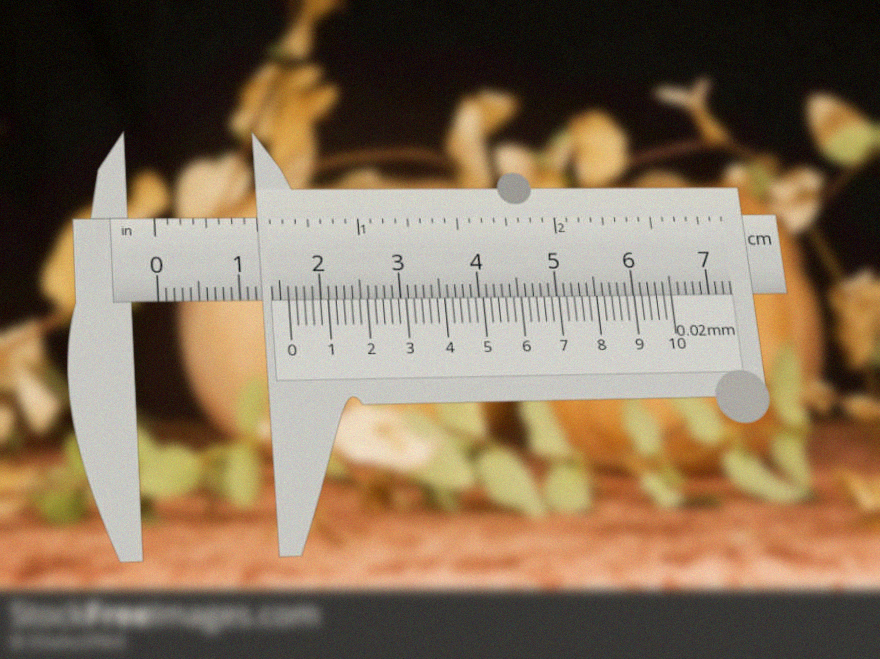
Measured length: 16.0 mm
